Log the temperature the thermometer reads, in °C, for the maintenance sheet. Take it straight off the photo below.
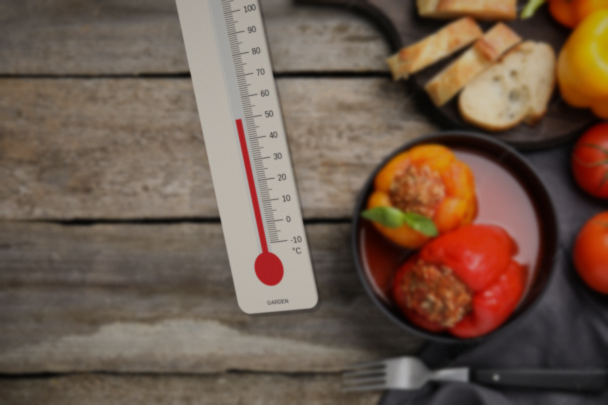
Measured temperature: 50 °C
